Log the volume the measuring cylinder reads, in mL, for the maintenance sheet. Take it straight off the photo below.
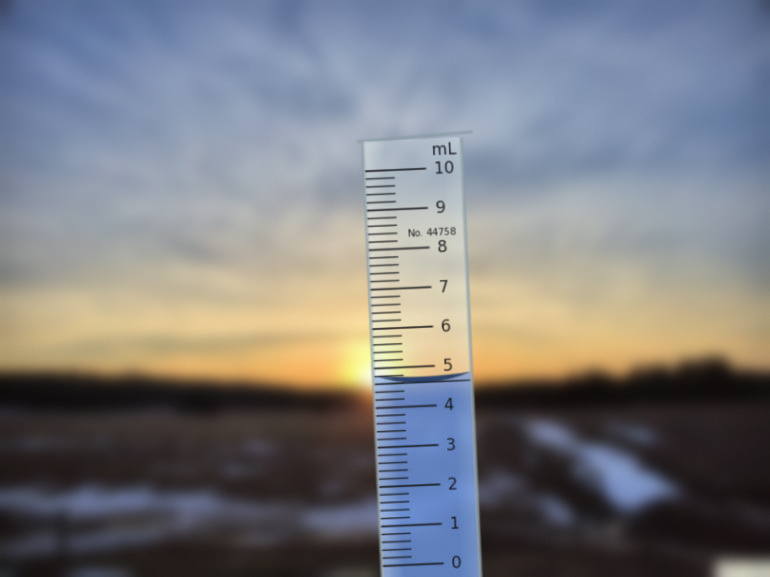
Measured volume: 4.6 mL
